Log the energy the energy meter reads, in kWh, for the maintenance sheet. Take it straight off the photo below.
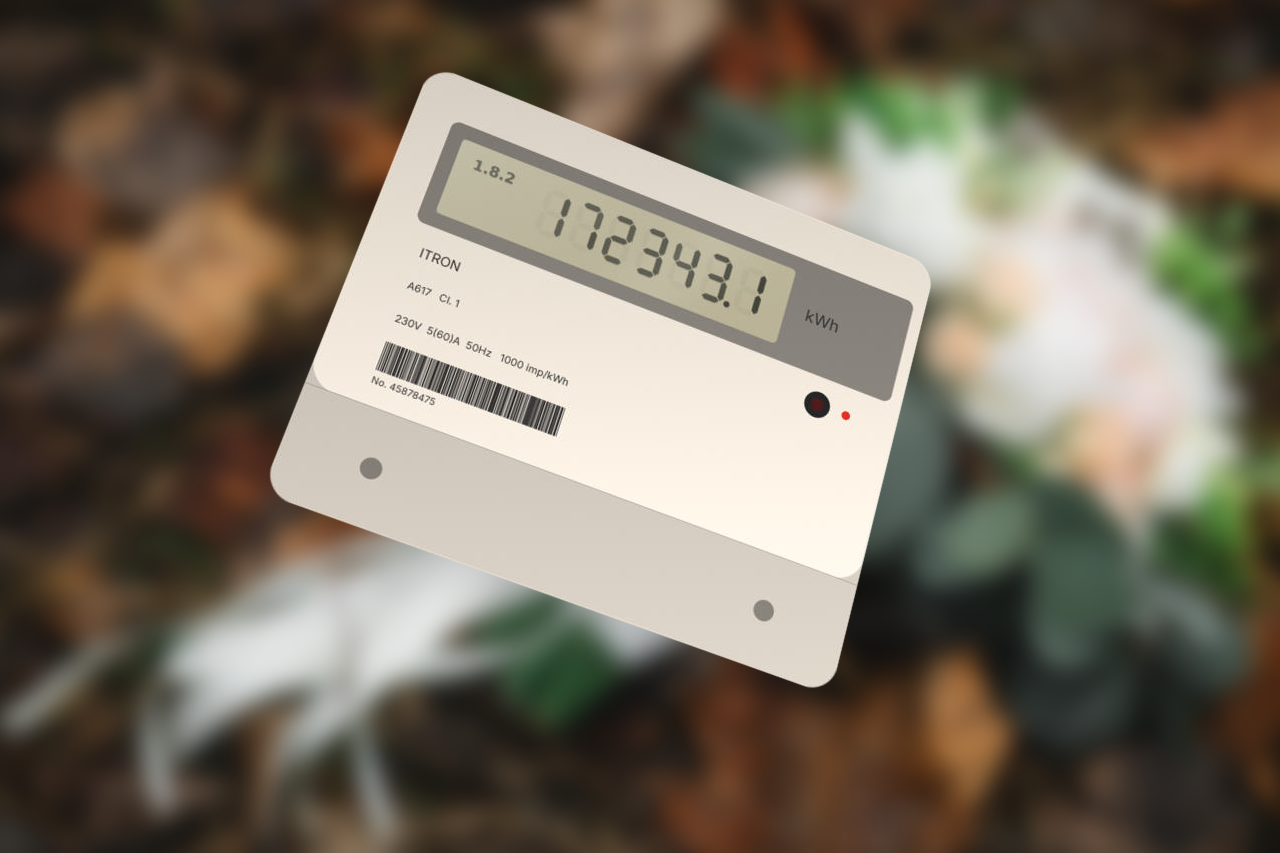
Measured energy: 172343.1 kWh
